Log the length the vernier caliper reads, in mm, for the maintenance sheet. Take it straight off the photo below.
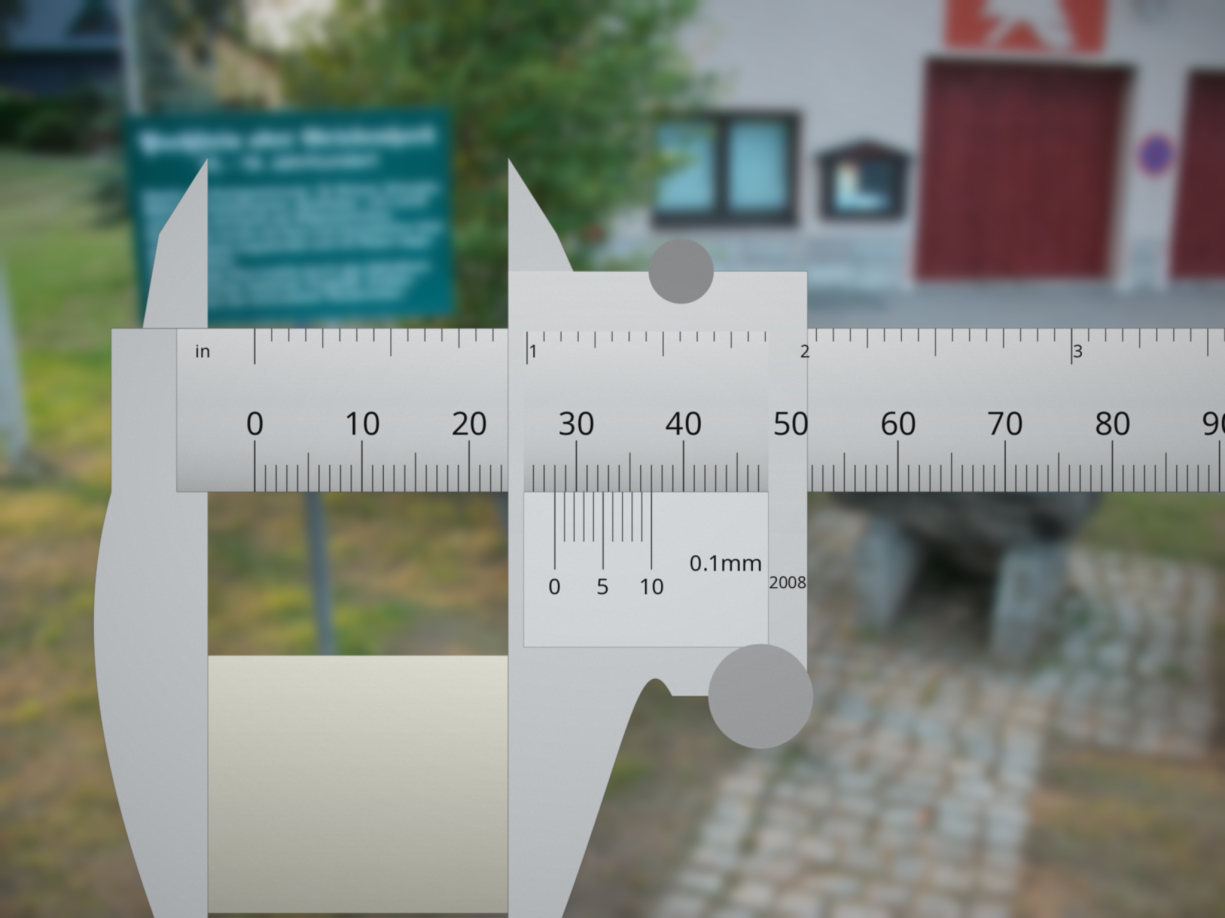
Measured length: 28.0 mm
